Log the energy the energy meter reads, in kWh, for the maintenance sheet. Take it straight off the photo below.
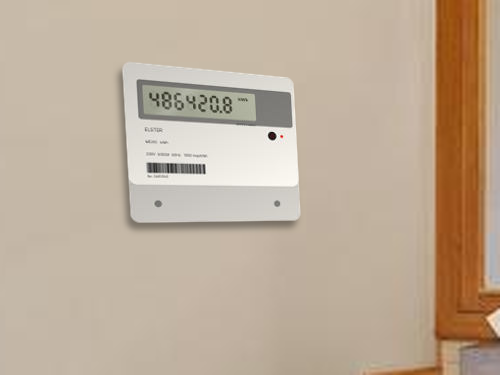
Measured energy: 486420.8 kWh
